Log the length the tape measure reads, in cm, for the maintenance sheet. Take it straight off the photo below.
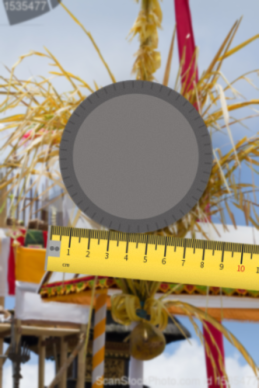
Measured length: 8 cm
